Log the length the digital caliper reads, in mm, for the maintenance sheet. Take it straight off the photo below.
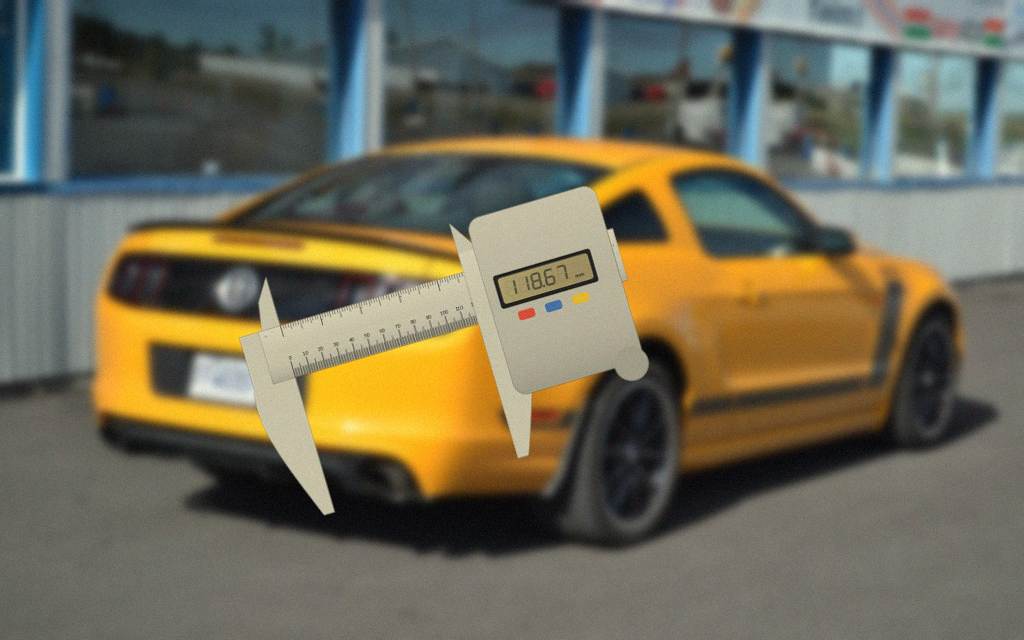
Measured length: 118.67 mm
